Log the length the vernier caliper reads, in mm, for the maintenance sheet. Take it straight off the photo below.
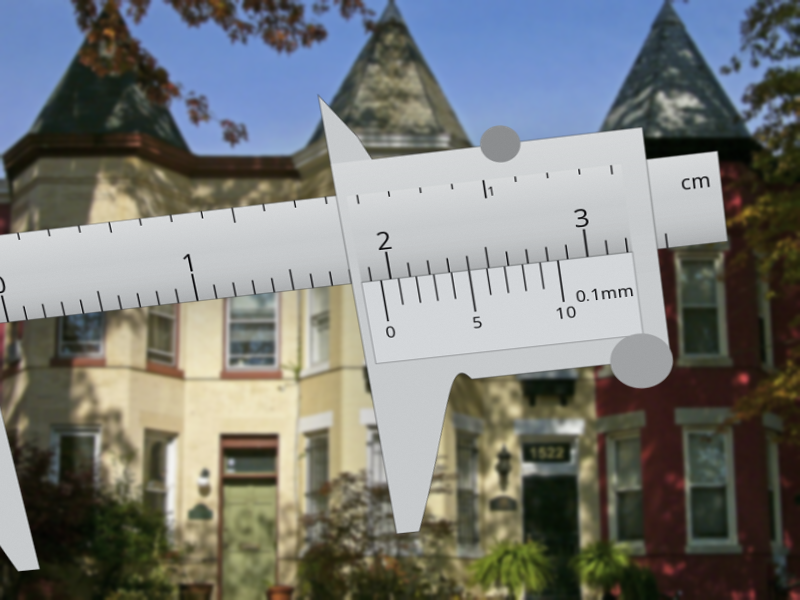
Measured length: 19.5 mm
